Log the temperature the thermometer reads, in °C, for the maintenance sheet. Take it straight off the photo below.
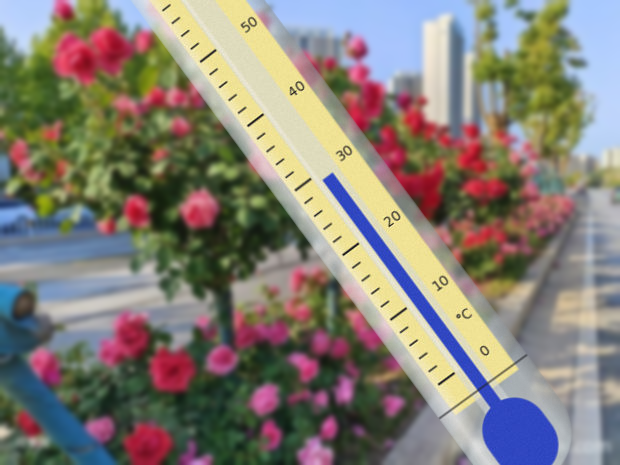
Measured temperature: 29 °C
